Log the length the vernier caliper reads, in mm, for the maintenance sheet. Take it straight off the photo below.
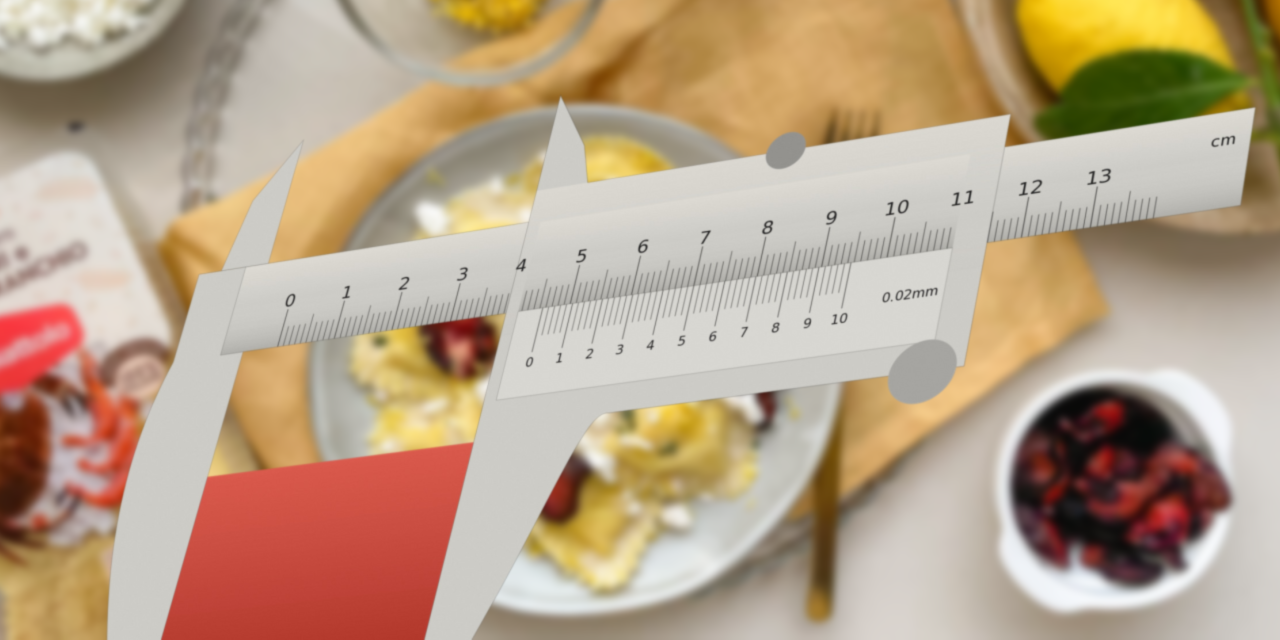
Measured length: 45.5 mm
